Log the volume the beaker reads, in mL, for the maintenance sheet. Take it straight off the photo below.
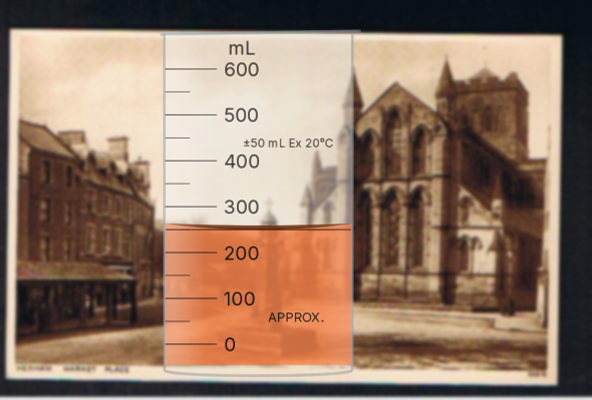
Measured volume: 250 mL
